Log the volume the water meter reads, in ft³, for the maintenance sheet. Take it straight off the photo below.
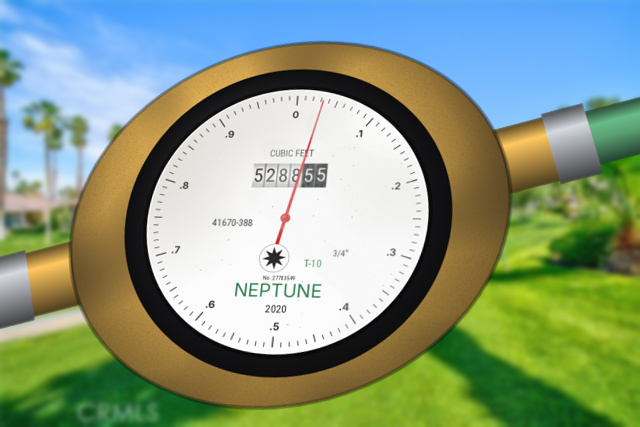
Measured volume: 528855.03 ft³
